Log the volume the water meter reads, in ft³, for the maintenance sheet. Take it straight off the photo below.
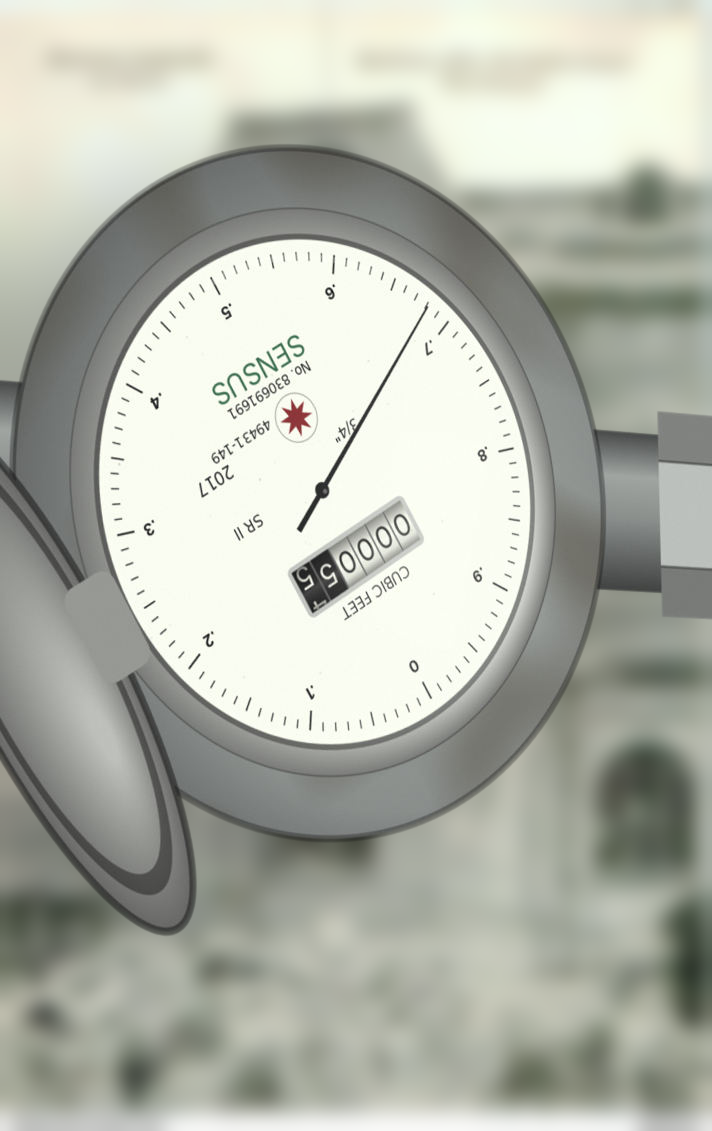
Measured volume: 54.68 ft³
